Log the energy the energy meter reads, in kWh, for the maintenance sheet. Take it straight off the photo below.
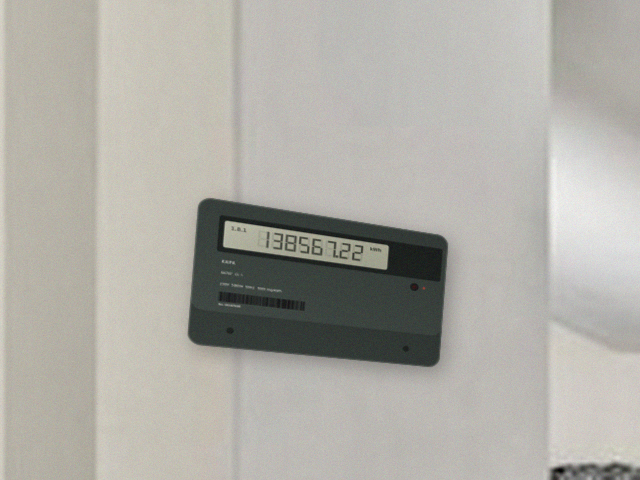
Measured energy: 138567.22 kWh
